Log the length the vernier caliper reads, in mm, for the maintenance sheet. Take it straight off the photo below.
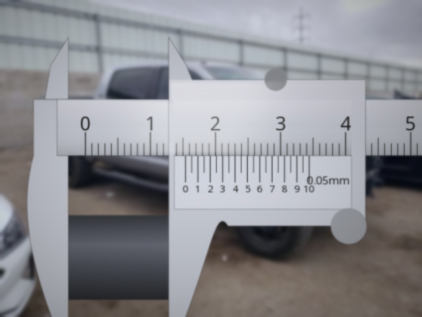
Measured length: 15.4 mm
